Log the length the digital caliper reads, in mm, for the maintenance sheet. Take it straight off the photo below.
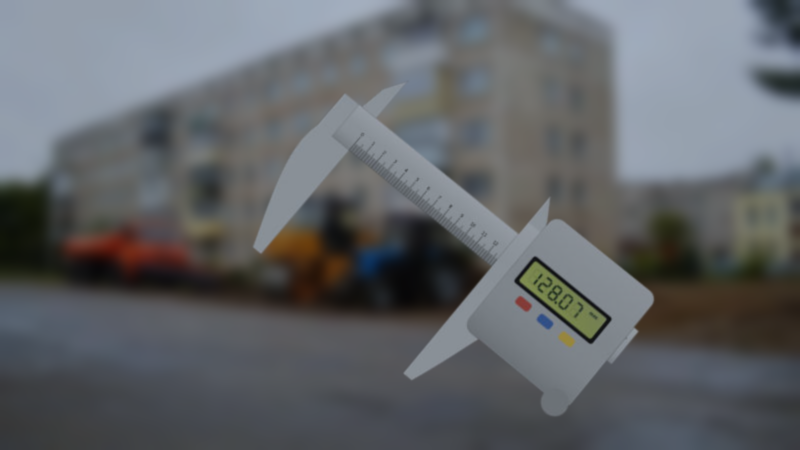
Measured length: 128.07 mm
